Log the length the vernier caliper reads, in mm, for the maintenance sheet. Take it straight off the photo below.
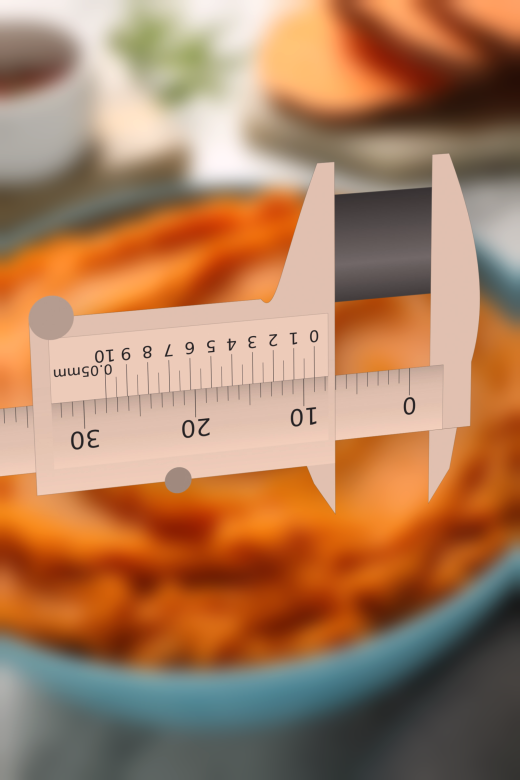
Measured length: 9.0 mm
